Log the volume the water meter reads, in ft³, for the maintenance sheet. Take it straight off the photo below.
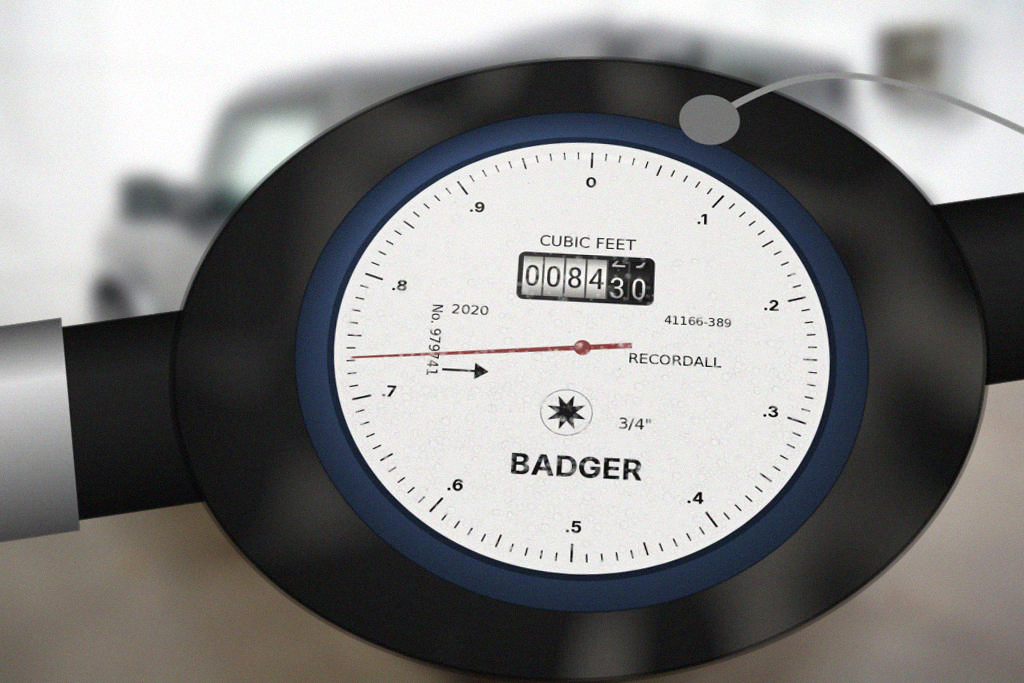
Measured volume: 8429.73 ft³
